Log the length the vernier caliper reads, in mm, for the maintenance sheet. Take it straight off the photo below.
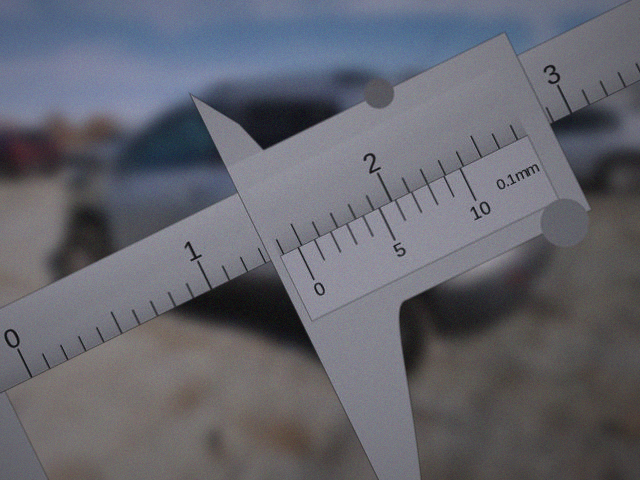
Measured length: 14.8 mm
